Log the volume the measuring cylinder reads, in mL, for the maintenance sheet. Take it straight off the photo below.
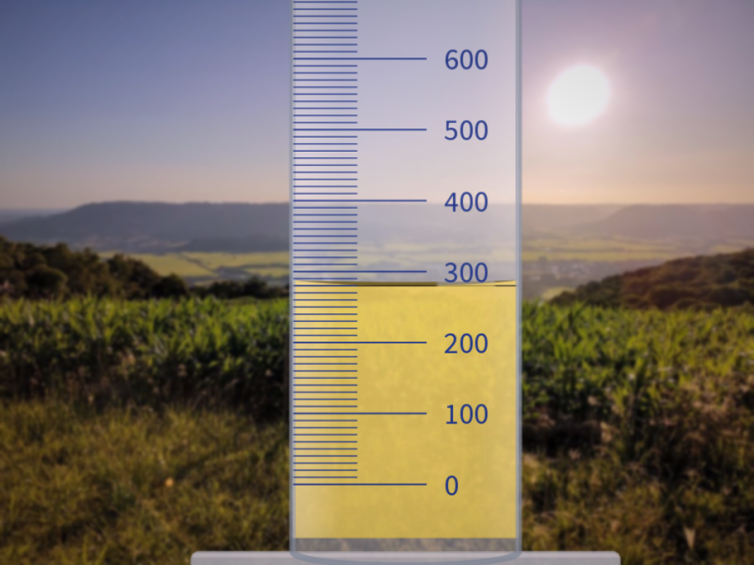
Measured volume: 280 mL
